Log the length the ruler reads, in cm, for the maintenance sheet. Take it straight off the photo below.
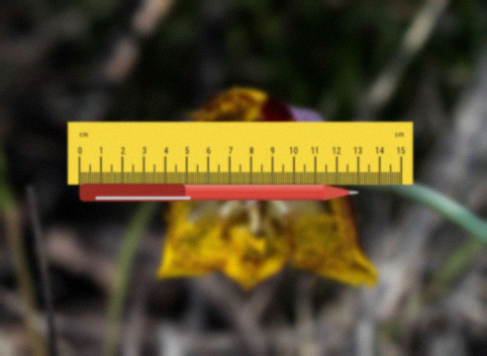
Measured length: 13 cm
